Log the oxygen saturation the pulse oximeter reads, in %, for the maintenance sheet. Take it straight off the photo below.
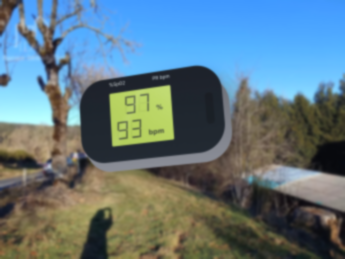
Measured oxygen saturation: 97 %
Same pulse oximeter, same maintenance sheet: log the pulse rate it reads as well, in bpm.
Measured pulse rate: 93 bpm
